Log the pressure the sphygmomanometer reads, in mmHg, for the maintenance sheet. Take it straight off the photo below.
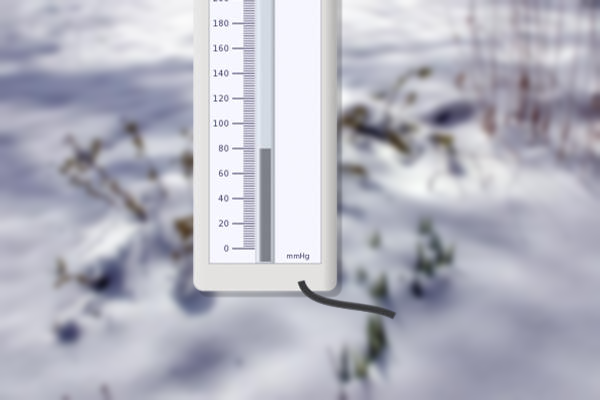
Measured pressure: 80 mmHg
